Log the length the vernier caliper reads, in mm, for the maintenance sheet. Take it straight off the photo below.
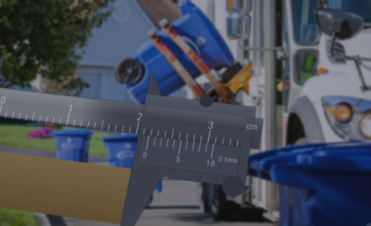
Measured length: 21.8 mm
